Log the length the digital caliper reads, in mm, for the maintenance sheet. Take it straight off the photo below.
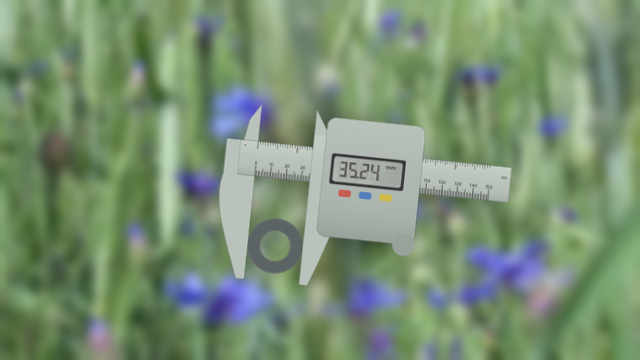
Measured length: 35.24 mm
